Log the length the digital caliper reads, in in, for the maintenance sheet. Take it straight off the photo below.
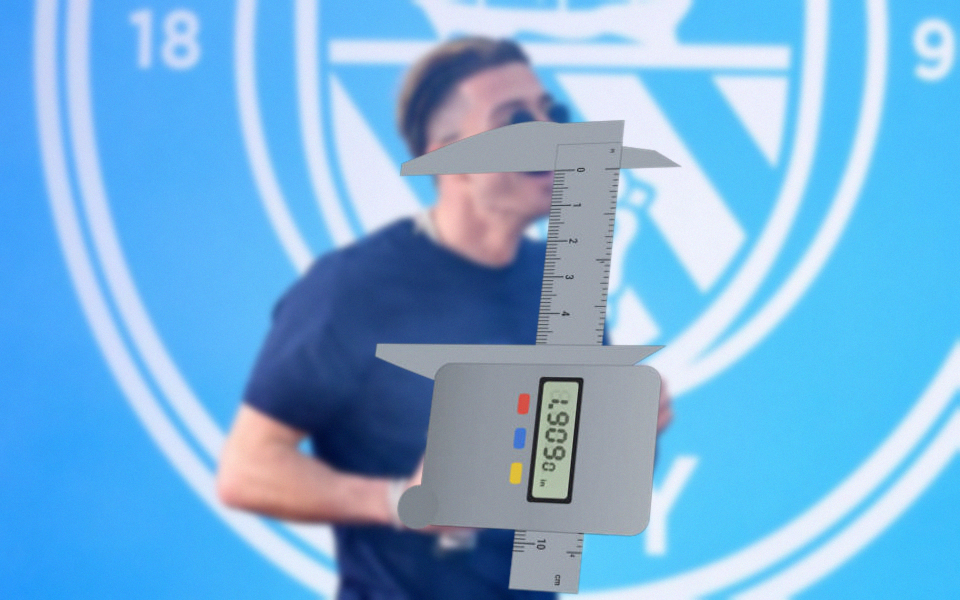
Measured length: 1.9090 in
